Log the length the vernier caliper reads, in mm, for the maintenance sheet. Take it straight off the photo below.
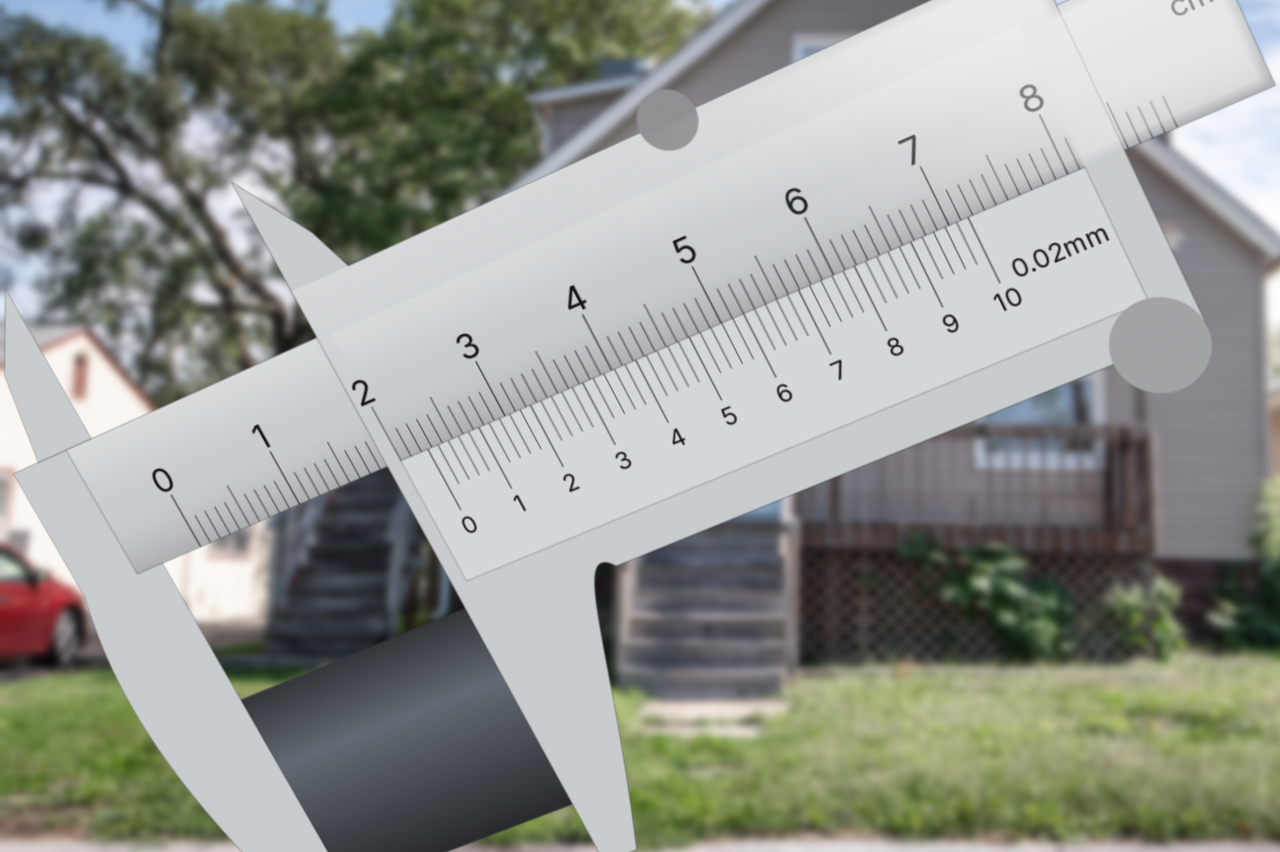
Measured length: 22.6 mm
